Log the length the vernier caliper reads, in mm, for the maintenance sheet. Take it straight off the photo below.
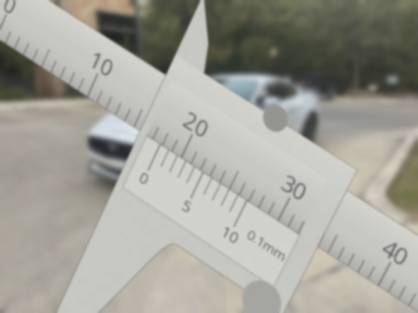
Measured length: 17.8 mm
